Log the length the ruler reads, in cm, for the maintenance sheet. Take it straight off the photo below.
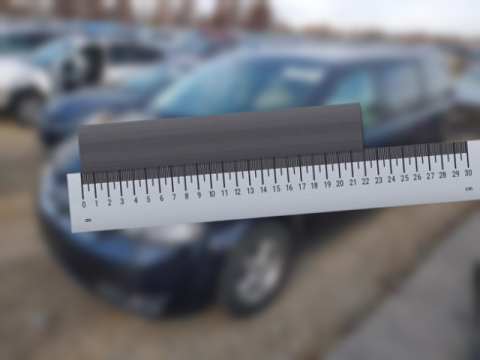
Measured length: 22 cm
